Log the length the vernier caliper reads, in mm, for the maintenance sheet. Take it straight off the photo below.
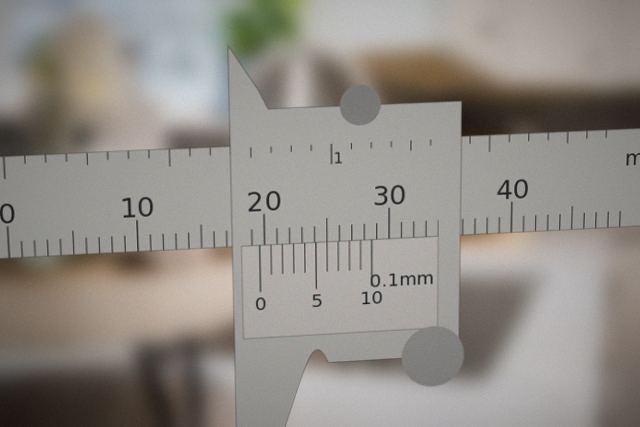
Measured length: 19.6 mm
